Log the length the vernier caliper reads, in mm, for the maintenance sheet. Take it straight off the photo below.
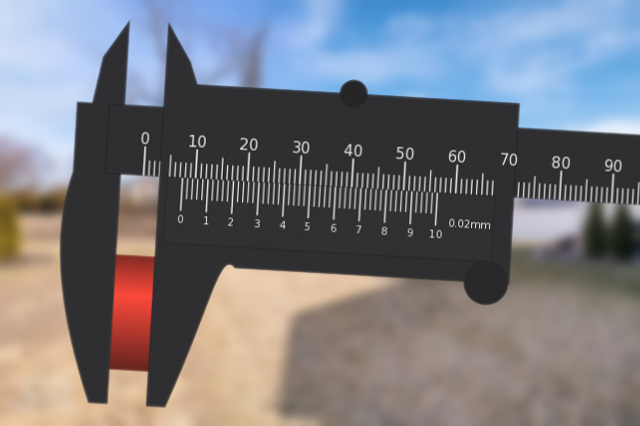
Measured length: 7.5 mm
